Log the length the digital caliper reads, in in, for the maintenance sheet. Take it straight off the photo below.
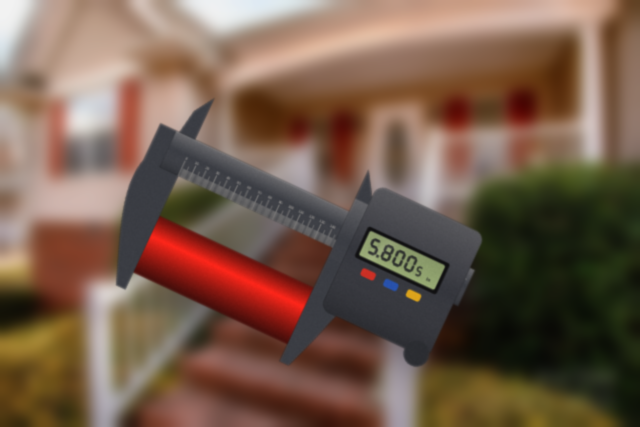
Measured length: 5.8005 in
